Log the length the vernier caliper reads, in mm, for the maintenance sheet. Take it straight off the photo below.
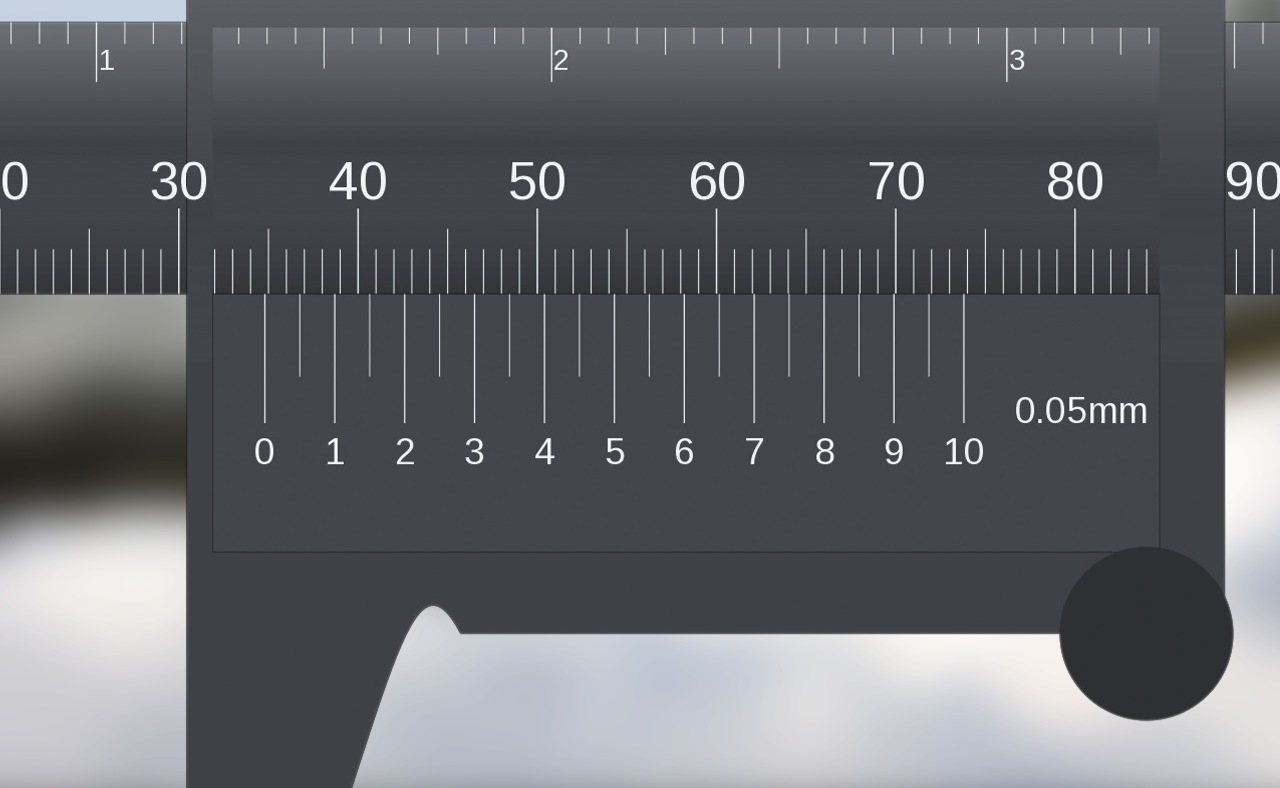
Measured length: 34.8 mm
